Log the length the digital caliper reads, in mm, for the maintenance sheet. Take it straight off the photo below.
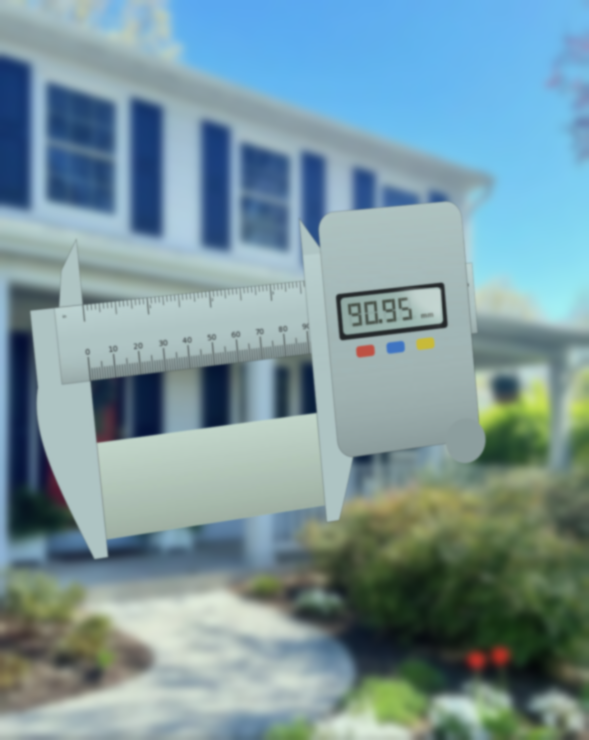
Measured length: 90.95 mm
